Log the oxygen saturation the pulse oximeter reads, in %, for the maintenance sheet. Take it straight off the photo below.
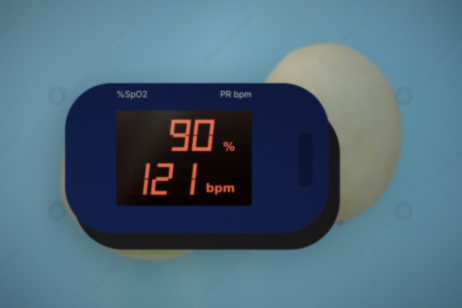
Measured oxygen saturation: 90 %
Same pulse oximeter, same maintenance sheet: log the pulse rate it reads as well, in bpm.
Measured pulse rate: 121 bpm
